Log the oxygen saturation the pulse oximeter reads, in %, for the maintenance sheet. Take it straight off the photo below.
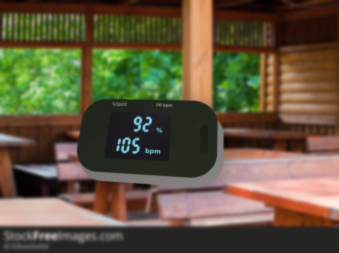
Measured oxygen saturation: 92 %
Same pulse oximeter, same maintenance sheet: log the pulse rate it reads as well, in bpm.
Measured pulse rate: 105 bpm
